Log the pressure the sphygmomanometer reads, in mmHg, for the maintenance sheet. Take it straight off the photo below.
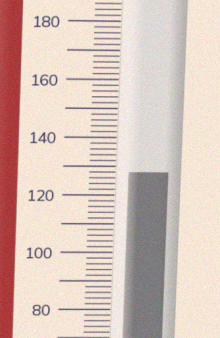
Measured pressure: 128 mmHg
